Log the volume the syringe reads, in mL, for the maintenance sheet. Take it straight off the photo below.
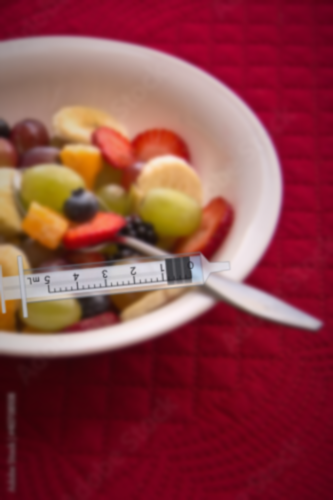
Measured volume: 0 mL
